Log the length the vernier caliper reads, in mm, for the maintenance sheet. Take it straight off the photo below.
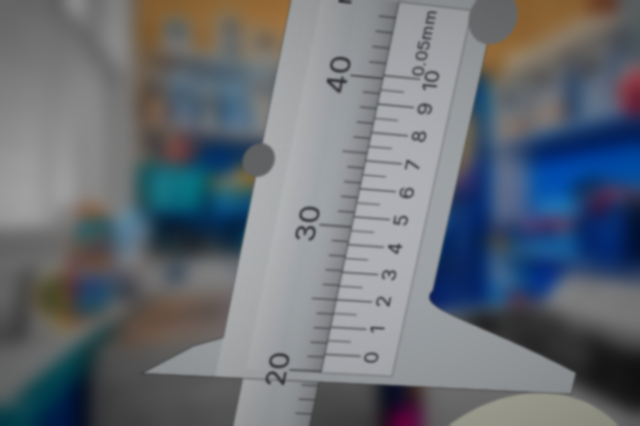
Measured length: 21.2 mm
